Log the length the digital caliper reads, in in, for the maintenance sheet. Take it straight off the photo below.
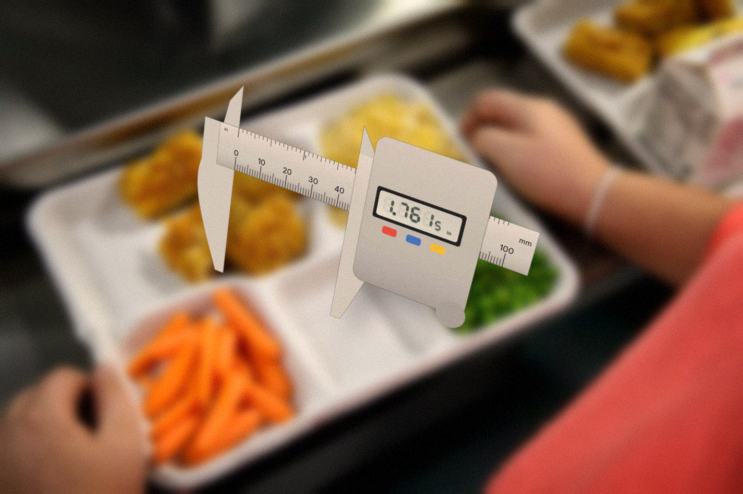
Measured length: 1.7615 in
